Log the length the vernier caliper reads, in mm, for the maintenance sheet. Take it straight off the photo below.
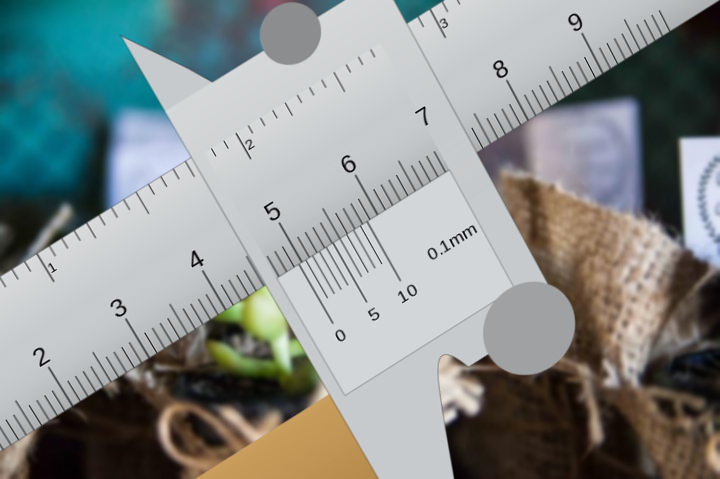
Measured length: 49.6 mm
